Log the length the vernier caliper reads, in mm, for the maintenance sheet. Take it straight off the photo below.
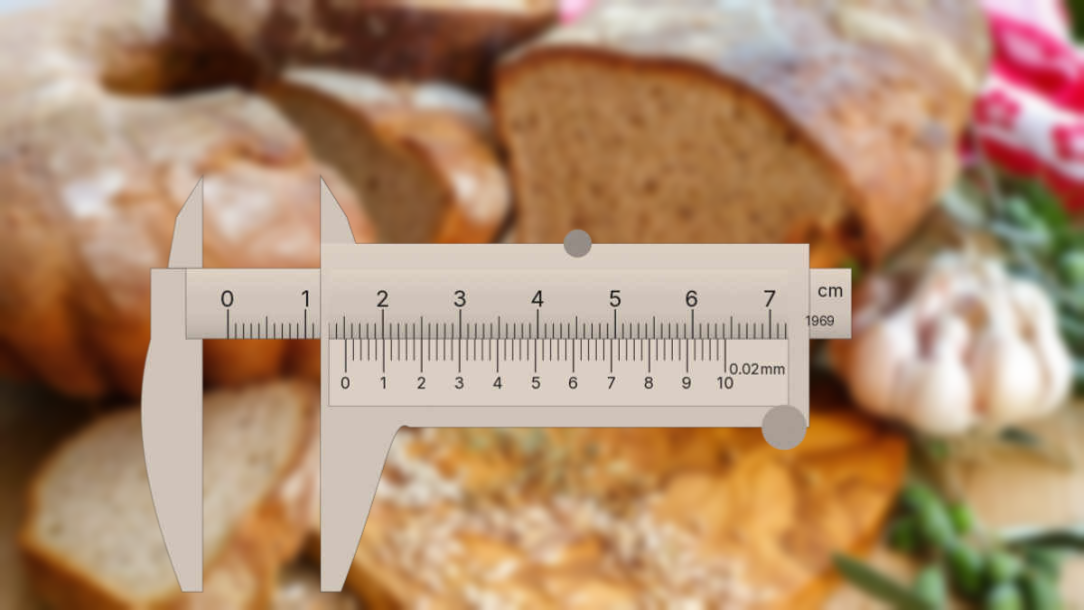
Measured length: 15.2 mm
